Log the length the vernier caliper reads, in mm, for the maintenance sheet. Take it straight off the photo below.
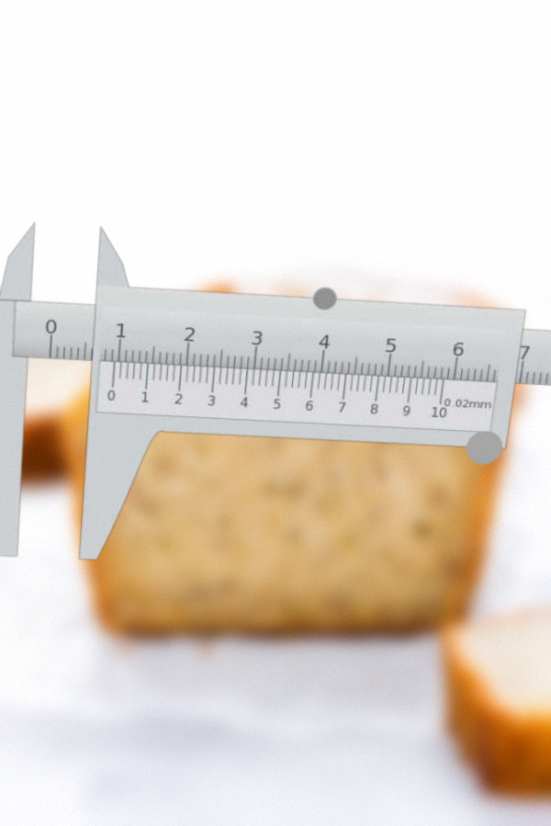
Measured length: 9.4 mm
